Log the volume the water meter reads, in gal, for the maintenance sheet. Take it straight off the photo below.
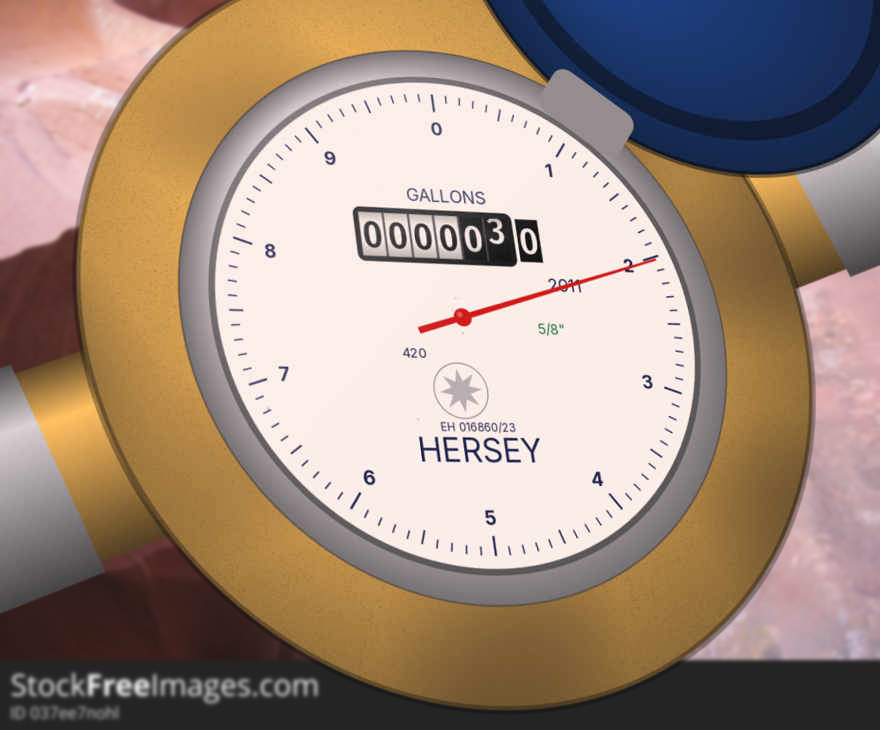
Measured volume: 32.0 gal
